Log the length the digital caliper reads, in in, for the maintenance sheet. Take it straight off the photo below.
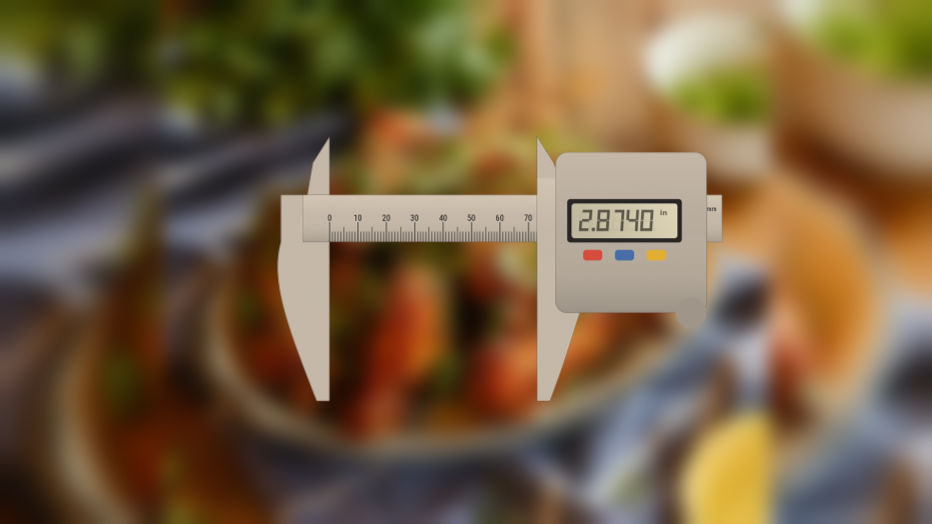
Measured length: 2.8740 in
